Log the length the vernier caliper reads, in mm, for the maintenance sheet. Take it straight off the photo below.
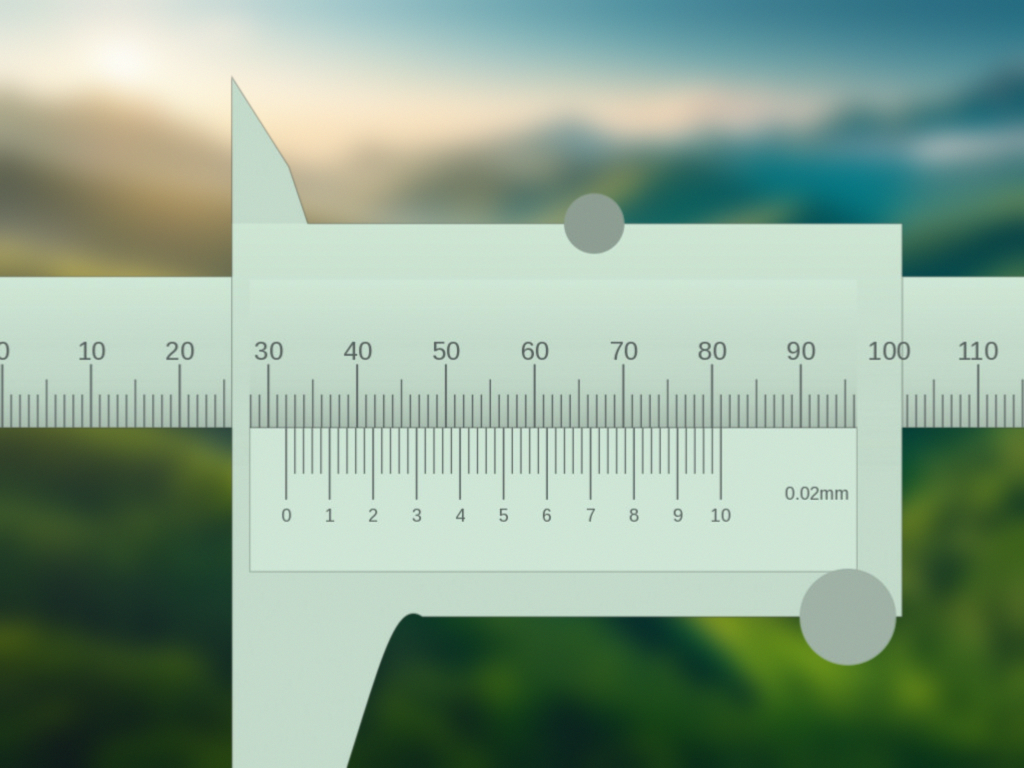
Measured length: 32.0 mm
